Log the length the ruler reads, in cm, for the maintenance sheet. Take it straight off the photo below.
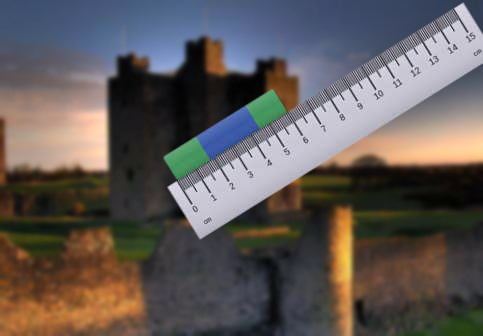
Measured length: 6 cm
